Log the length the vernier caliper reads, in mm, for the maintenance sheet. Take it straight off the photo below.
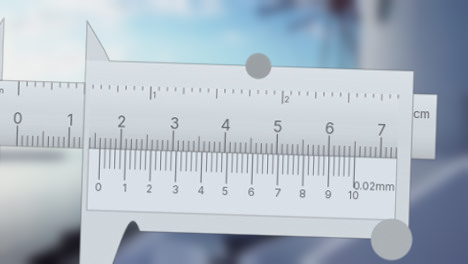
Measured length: 16.0 mm
